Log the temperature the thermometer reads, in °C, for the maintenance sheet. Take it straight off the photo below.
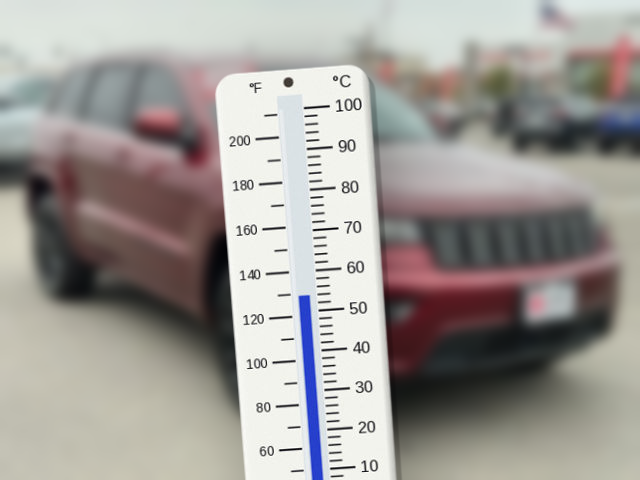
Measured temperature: 54 °C
